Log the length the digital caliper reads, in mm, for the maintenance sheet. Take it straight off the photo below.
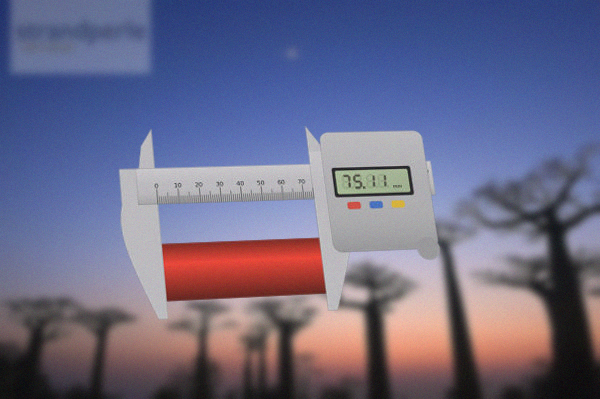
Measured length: 75.11 mm
